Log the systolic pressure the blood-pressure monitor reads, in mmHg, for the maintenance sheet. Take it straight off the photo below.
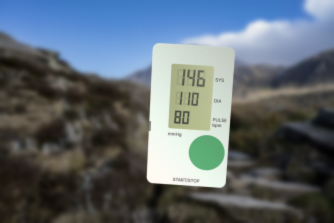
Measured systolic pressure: 146 mmHg
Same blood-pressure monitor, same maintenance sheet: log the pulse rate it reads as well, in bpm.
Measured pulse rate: 80 bpm
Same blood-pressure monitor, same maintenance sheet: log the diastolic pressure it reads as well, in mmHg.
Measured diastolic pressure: 110 mmHg
